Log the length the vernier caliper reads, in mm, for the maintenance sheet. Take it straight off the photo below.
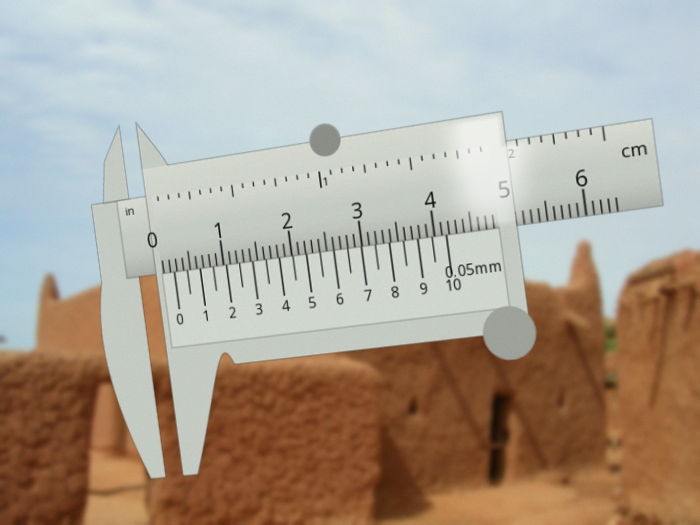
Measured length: 2.6 mm
